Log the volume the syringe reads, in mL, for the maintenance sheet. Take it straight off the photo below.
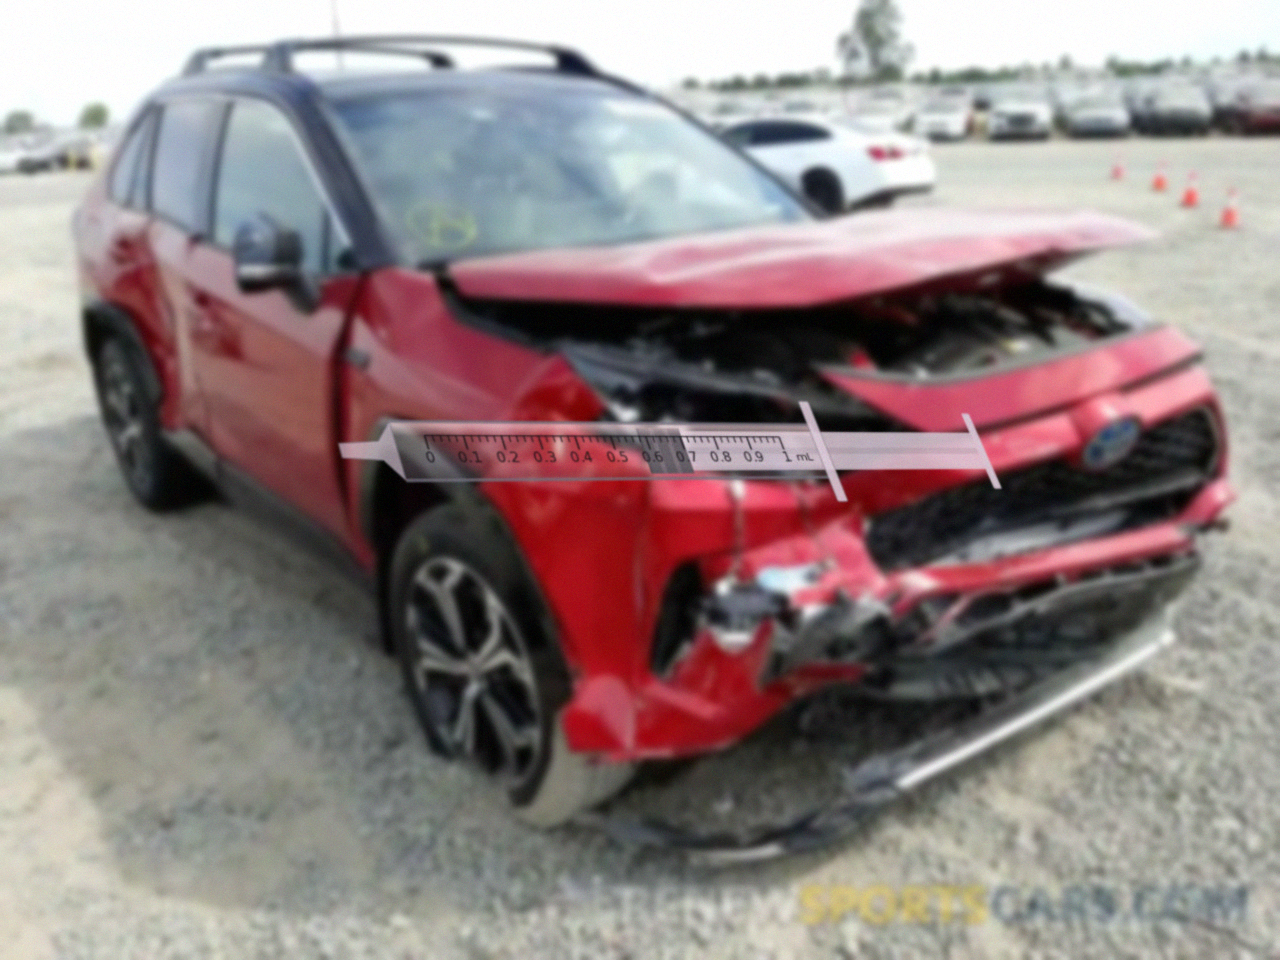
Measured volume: 0.58 mL
